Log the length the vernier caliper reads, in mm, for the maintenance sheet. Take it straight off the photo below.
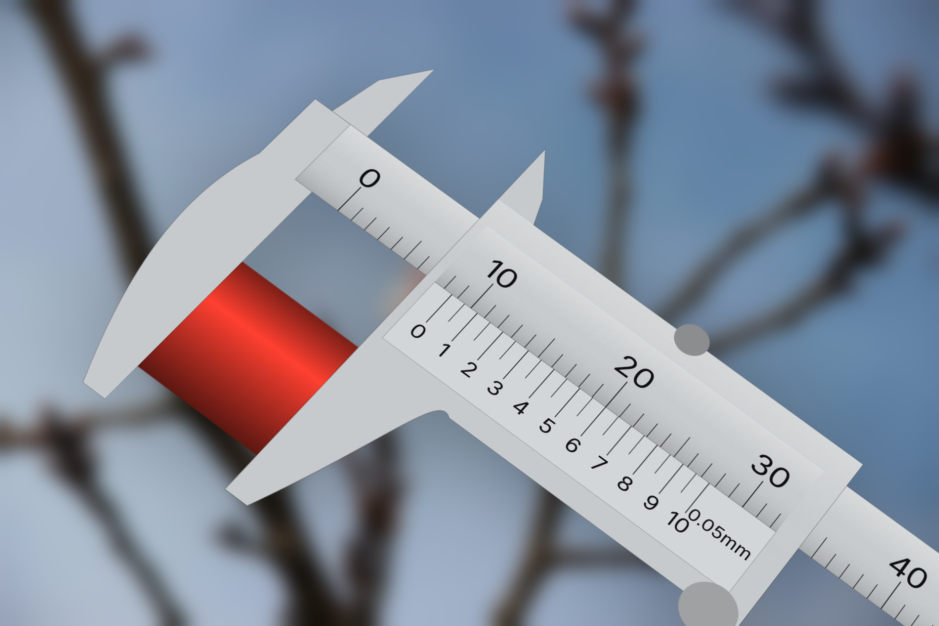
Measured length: 8.6 mm
